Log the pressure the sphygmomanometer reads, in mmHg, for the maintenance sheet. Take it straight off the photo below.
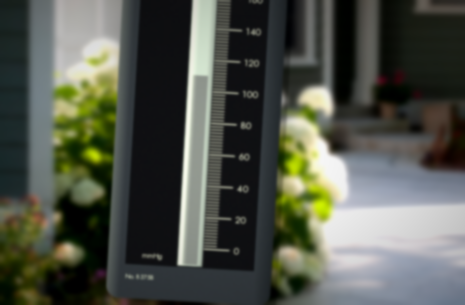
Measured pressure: 110 mmHg
